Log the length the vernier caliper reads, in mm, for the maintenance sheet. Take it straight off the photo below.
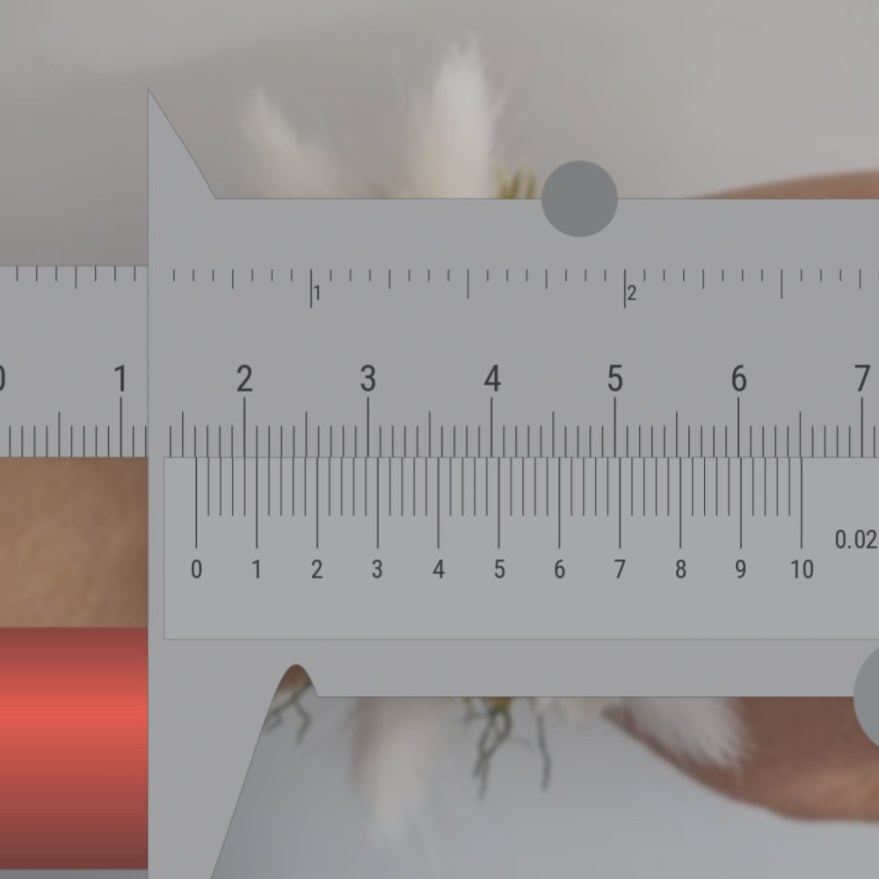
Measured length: 16.1 mm
